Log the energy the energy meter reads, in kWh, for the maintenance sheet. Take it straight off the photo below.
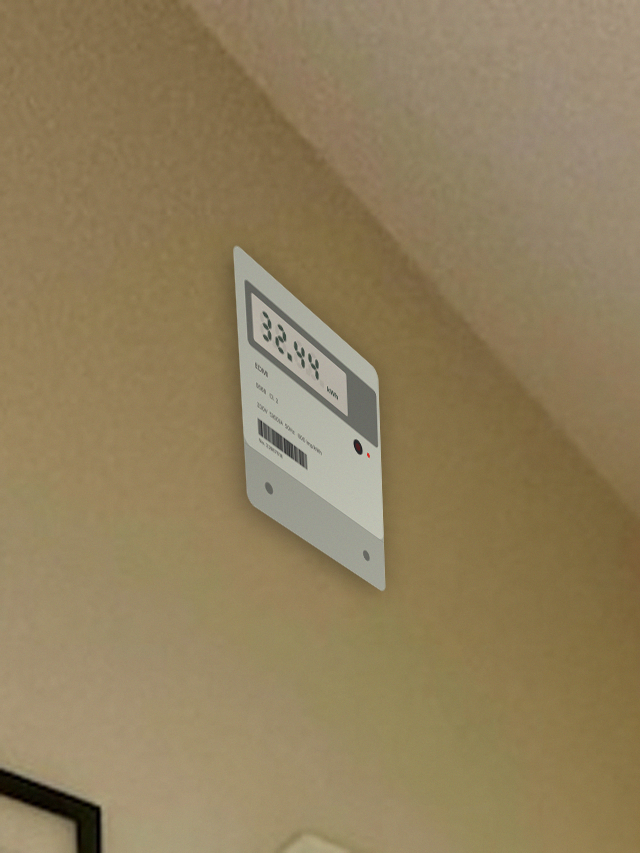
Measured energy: 32.44 kWh
